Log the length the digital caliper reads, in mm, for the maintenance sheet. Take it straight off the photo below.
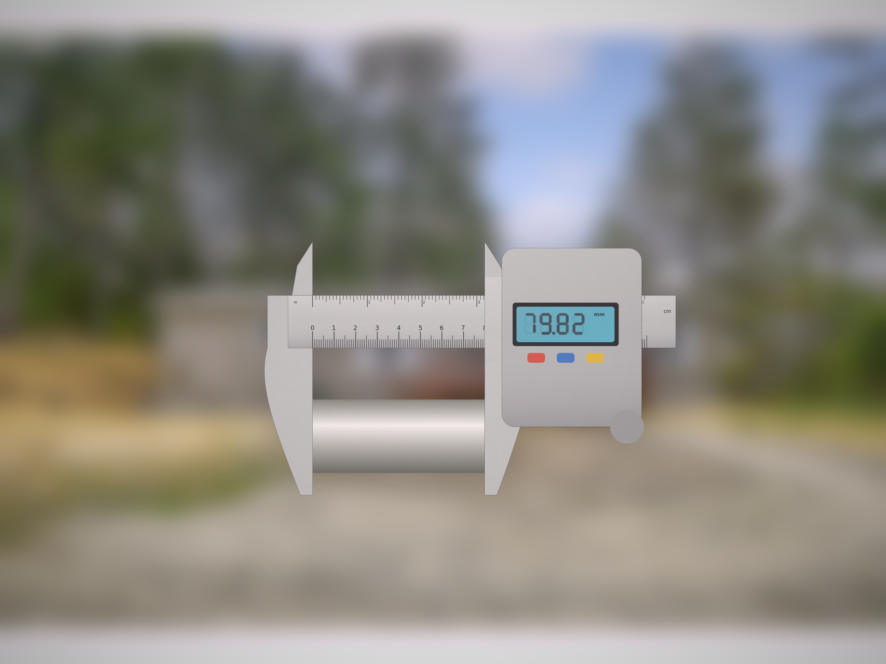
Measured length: 79.82 mm
